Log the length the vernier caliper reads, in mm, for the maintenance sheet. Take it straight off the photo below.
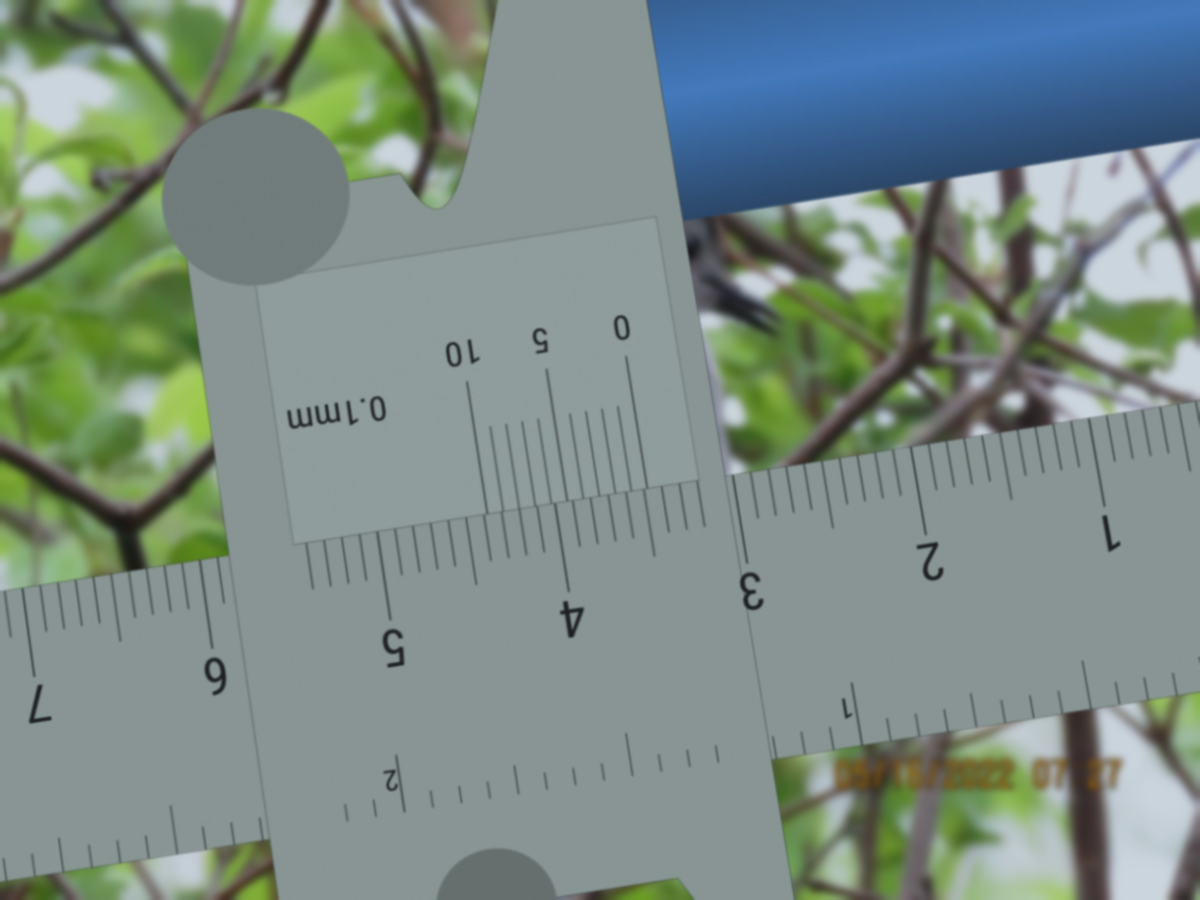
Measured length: 34.8 mm
